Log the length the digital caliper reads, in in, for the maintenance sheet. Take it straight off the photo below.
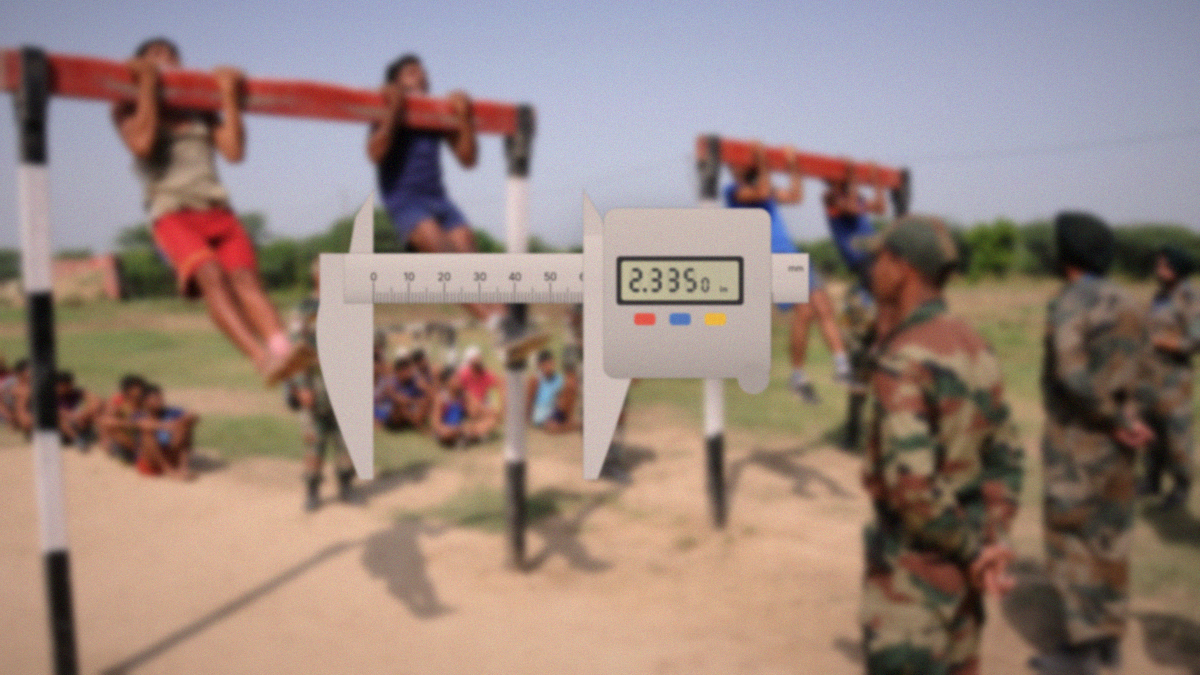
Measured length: 2.3350 in
